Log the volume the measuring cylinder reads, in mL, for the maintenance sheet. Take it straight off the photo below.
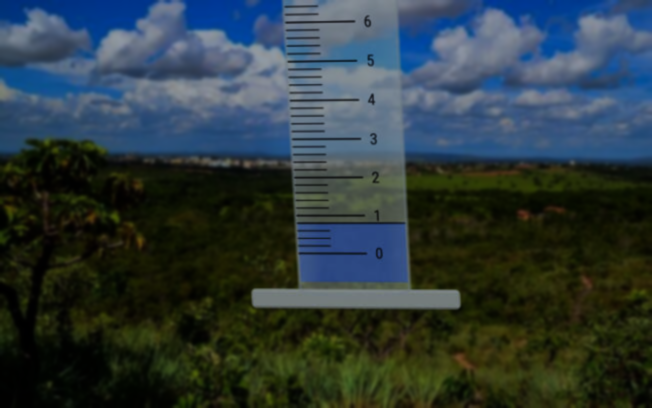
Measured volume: 0.8 mL
